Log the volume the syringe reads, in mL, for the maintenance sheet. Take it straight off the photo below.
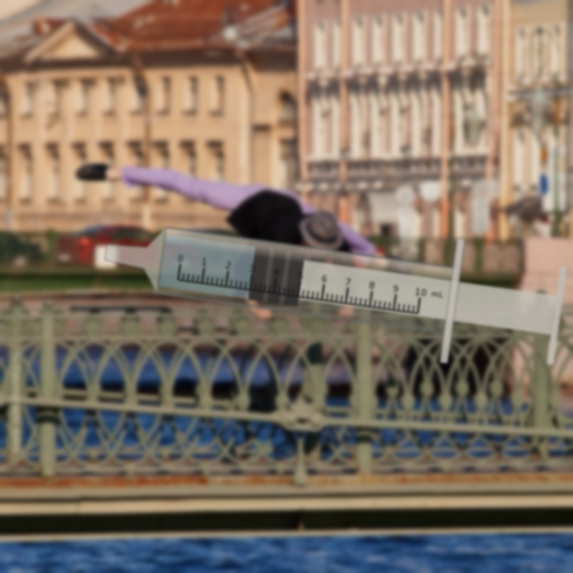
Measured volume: 3 mL
